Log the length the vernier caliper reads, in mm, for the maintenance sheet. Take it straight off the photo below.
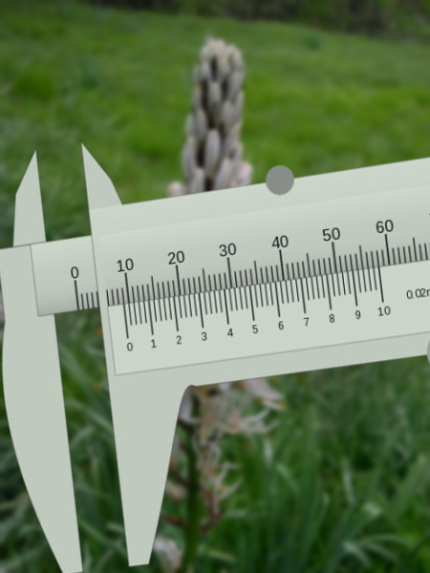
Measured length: 9.0 mm
